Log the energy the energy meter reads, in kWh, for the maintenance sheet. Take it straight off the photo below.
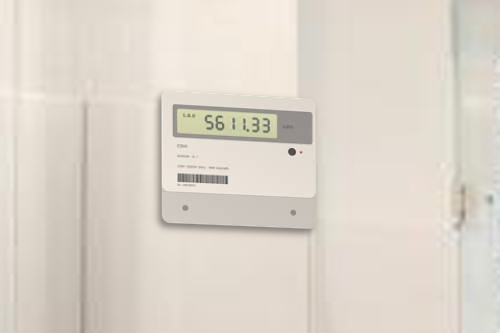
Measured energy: 5611.33 kWh
